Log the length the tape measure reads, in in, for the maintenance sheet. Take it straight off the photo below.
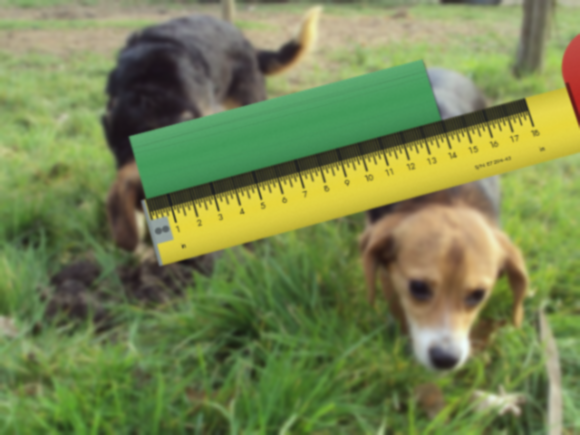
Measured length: 14 in
